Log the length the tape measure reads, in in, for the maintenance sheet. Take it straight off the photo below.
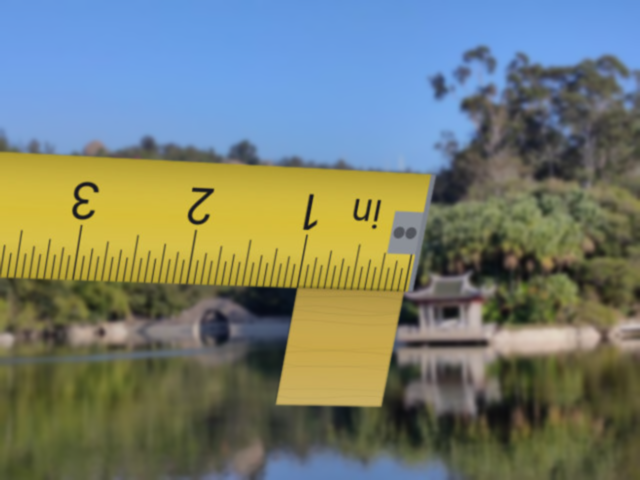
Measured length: 1 in
